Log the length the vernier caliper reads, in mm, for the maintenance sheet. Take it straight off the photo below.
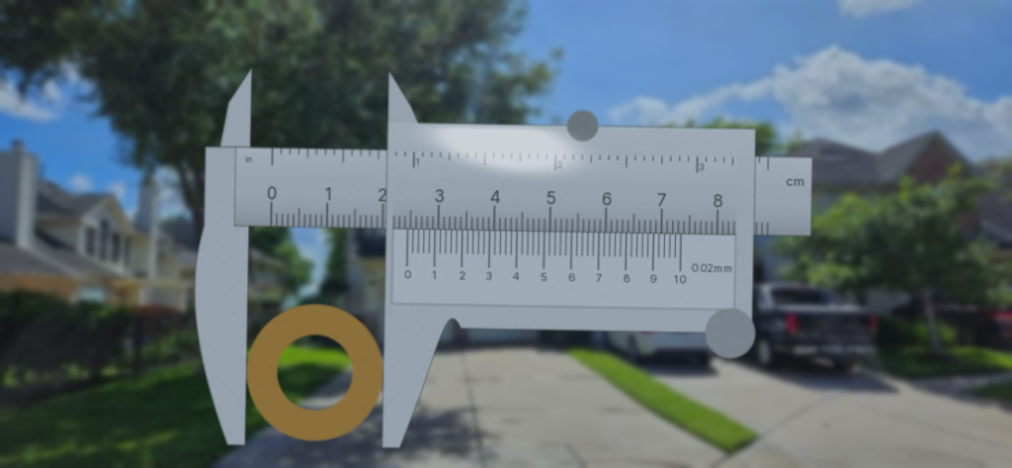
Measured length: 24.5 mm
